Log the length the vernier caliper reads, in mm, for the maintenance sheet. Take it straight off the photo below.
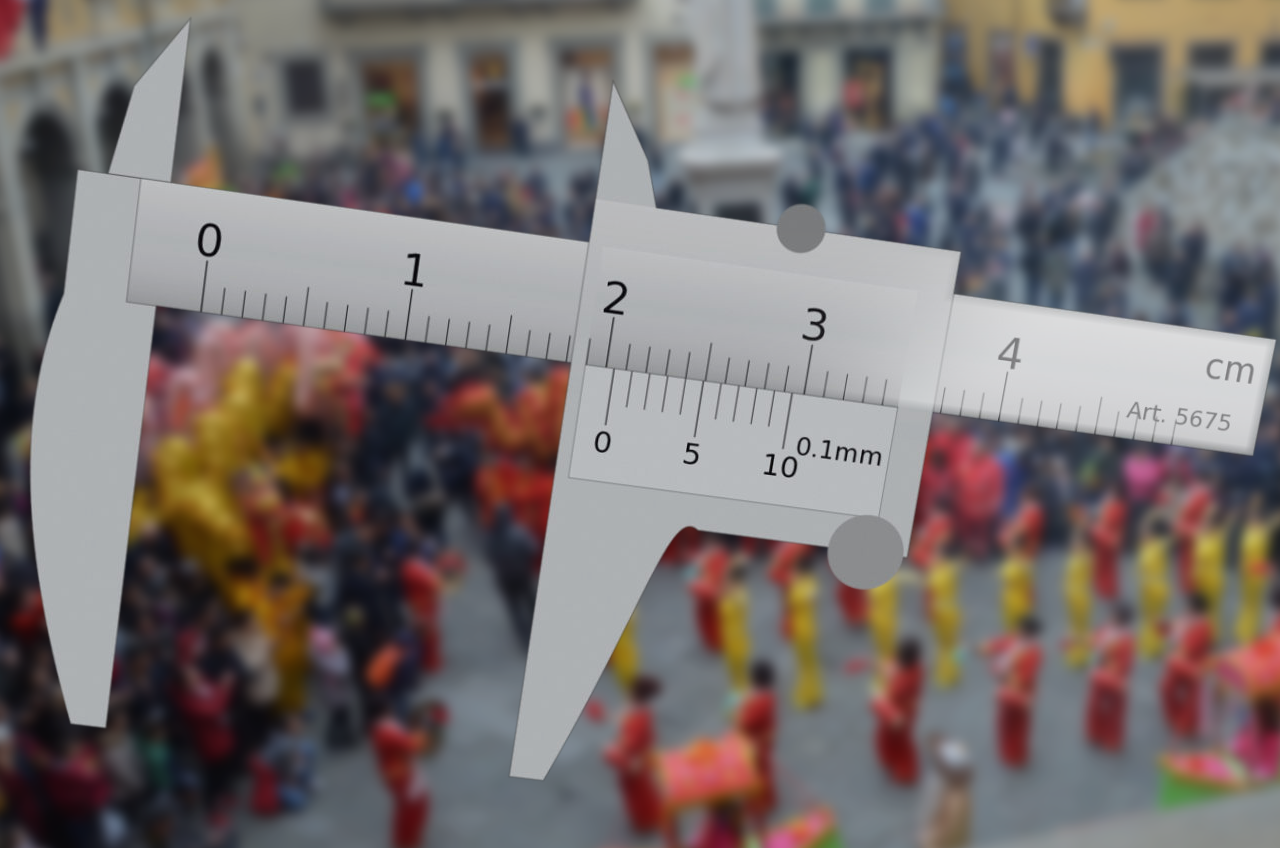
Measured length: 20.4 mm
